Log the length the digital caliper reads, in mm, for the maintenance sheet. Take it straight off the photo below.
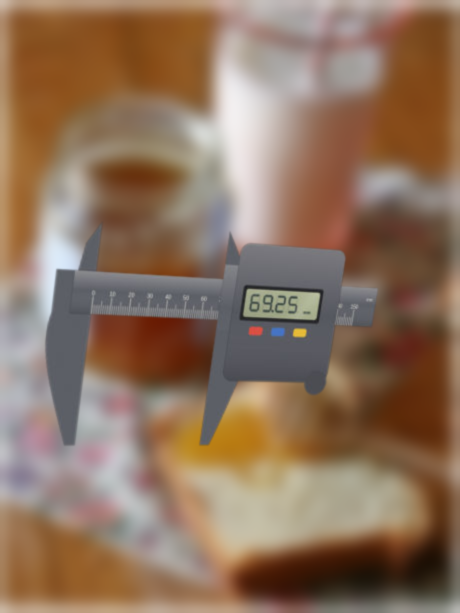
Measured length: 69.25 mm
